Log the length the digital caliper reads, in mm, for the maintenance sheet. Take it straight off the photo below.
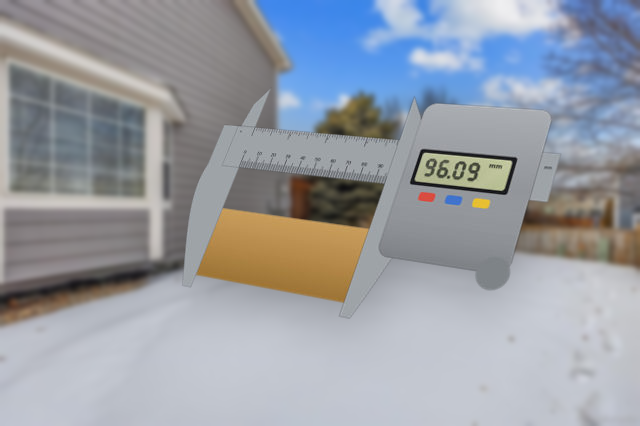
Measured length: 96.09 mm
